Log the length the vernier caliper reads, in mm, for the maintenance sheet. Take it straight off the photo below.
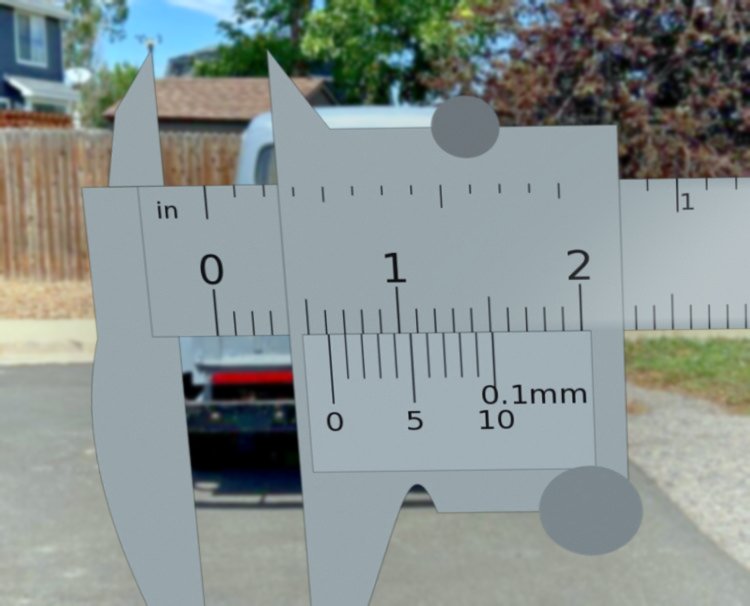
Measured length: 6.1 mm
